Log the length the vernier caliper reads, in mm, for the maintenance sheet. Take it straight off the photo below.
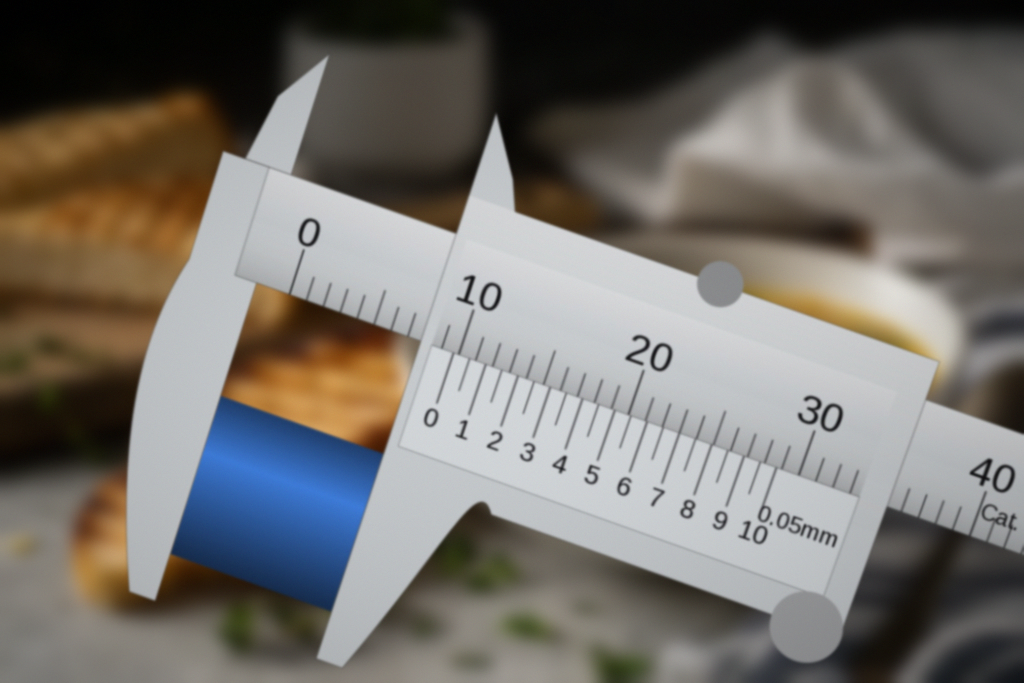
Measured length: 9.7 mm
